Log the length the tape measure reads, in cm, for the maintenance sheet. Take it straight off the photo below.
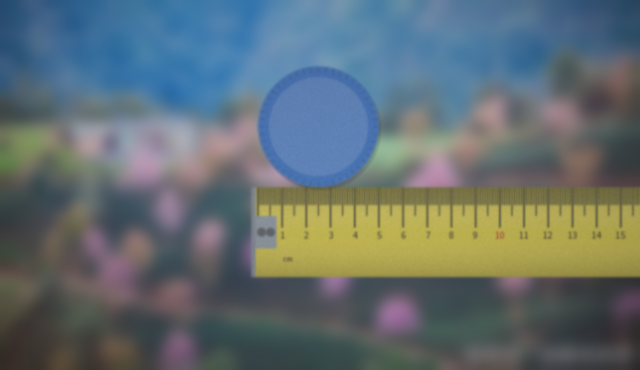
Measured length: 5 cm
